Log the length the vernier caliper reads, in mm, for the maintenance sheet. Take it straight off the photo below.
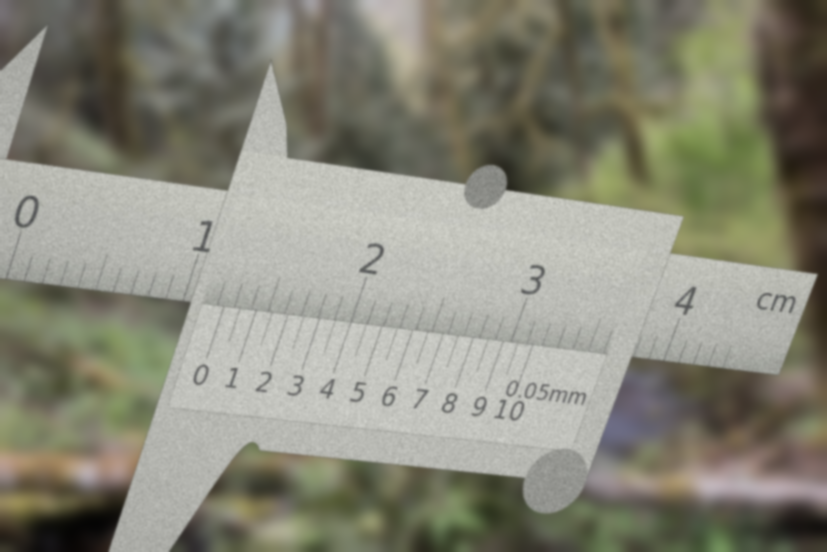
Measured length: 12.4 mm
